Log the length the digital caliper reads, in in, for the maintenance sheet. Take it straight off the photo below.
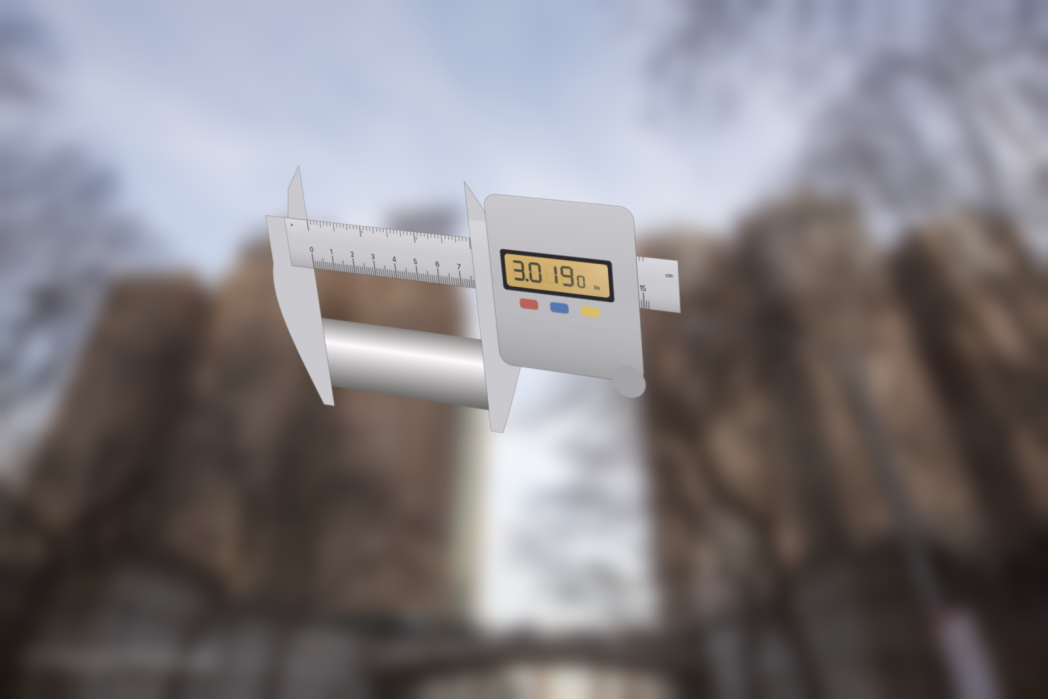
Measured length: 3.0190 in
